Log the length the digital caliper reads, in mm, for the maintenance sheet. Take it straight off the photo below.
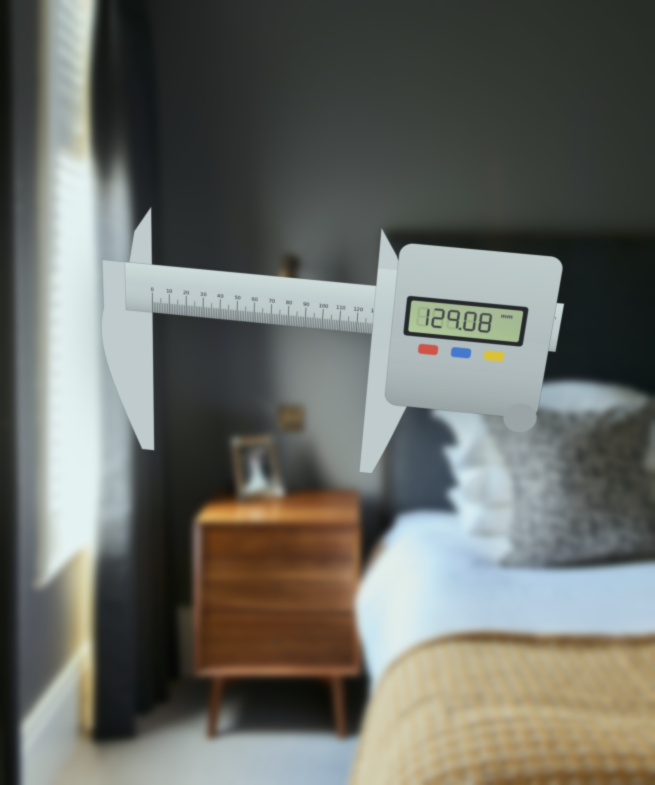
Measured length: 129.08 mm
